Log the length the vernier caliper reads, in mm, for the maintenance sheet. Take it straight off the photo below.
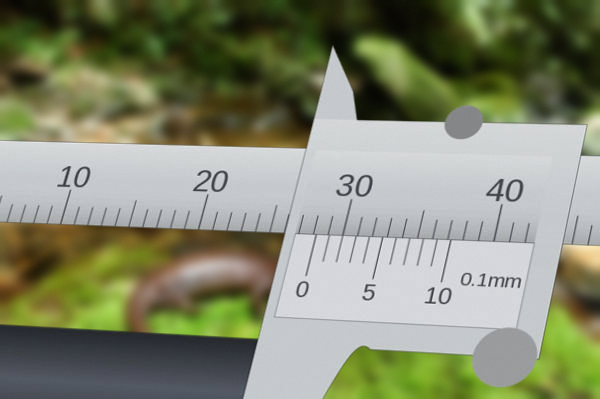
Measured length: 28.2 mm
